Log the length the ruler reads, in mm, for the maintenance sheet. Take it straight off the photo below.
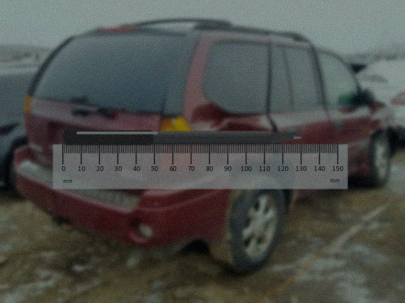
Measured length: 130 mm
